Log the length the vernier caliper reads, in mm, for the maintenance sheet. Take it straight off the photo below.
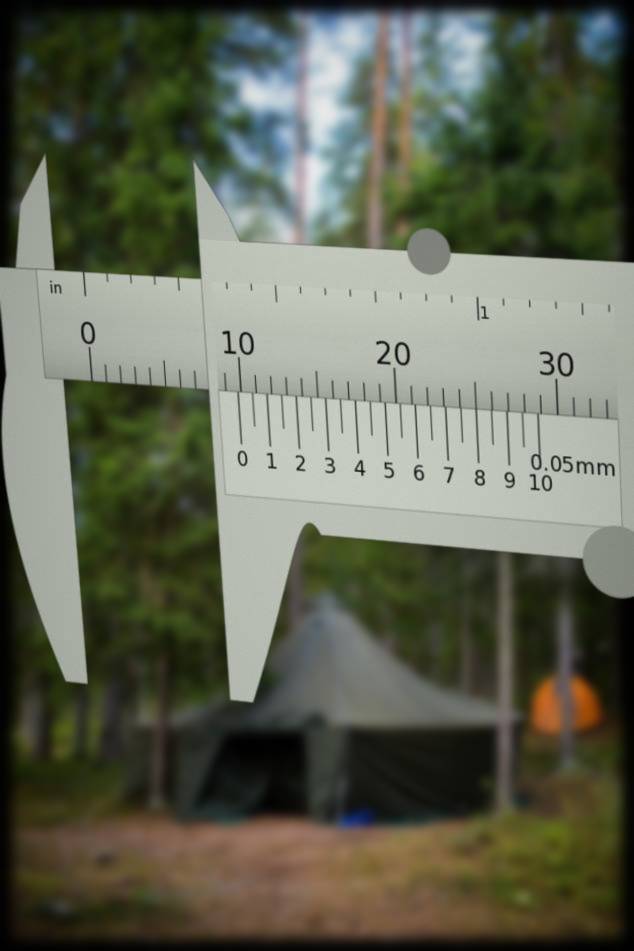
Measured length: 9.8 mm
